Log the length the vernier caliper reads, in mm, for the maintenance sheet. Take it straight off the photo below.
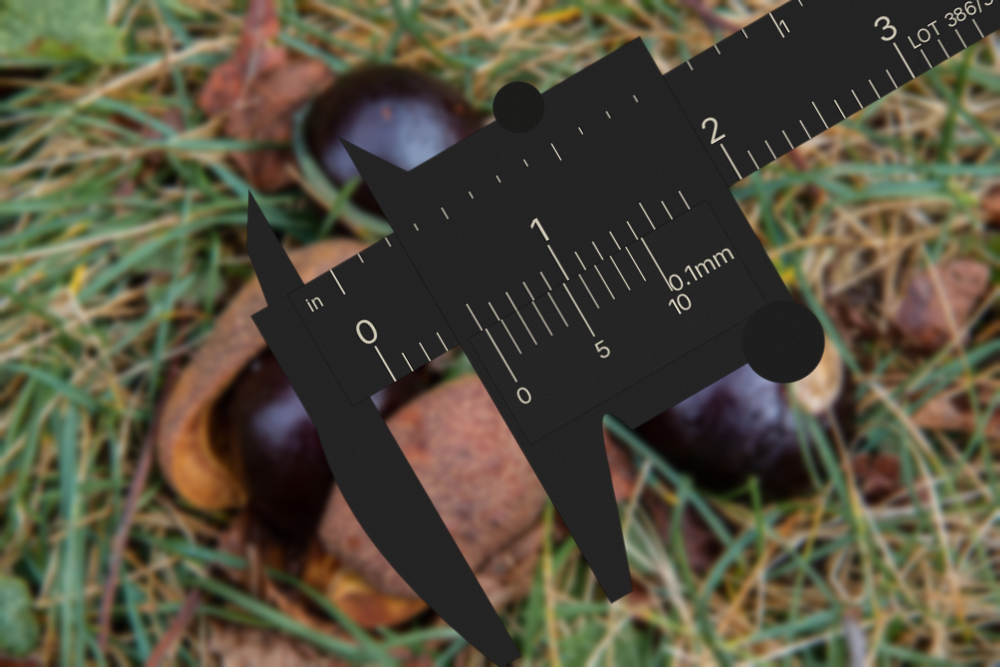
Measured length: 5.2 mm
